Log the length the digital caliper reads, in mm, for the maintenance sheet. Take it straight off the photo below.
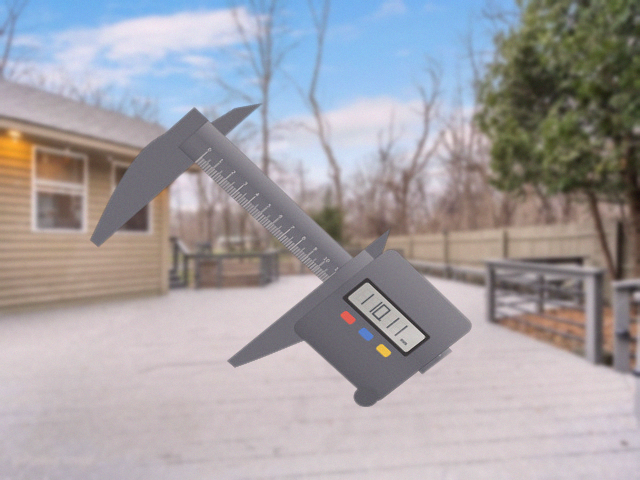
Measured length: 110.11 mm
